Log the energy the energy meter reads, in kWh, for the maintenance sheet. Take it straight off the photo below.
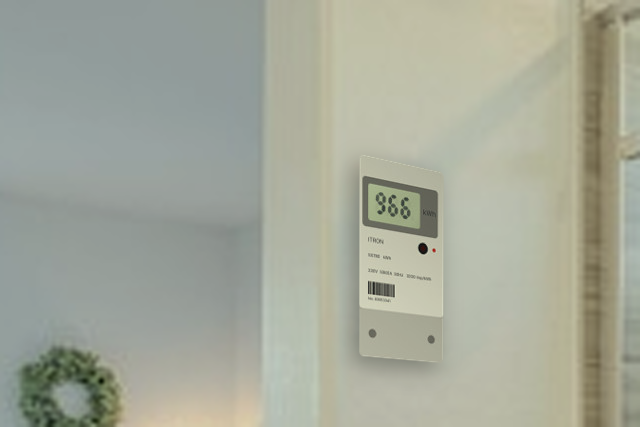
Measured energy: 966 kWh
